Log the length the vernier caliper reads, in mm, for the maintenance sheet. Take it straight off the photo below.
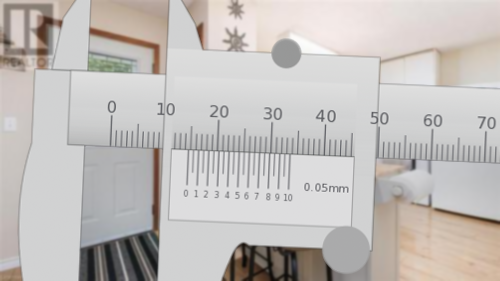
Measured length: 14.6 mm
